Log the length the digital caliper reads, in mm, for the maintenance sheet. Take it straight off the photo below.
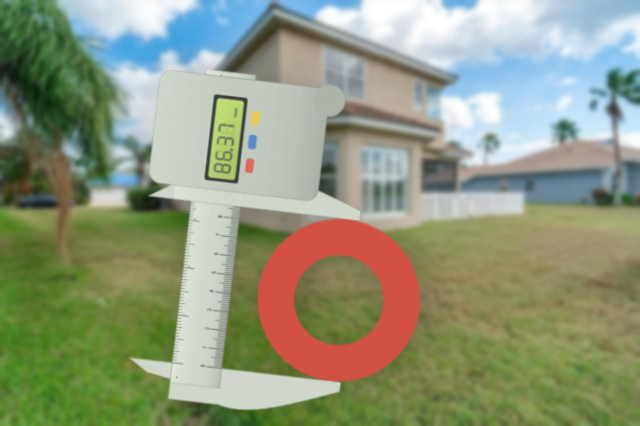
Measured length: 86.37 mm
